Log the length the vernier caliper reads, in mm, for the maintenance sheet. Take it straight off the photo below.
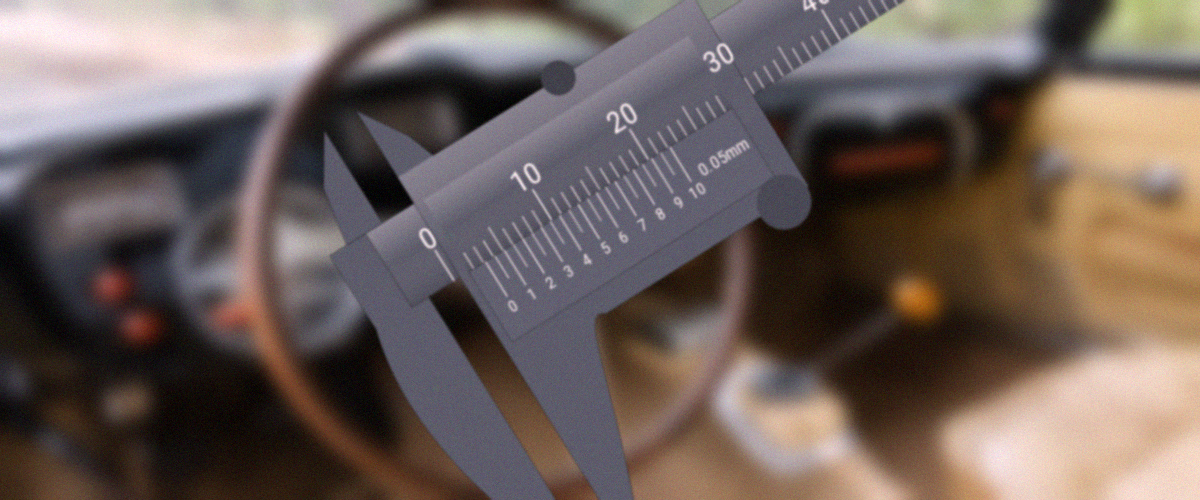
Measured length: 3.2 mm
